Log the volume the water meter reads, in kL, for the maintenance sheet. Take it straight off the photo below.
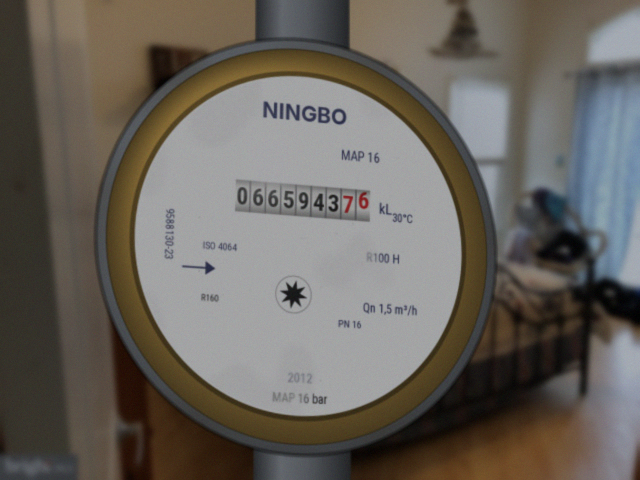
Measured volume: 665943.76 kL
